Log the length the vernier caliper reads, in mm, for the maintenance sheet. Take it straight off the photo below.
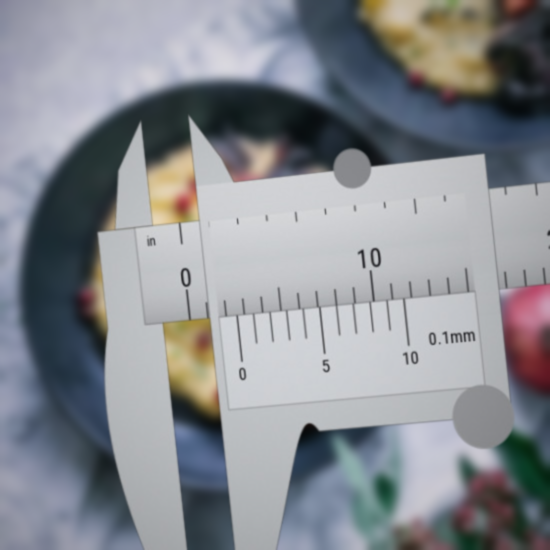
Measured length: 2.6 mm
